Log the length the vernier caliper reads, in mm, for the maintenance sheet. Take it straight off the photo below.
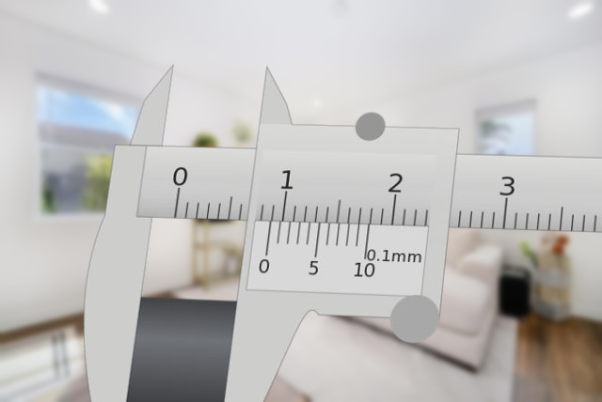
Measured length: 8.9 mm
